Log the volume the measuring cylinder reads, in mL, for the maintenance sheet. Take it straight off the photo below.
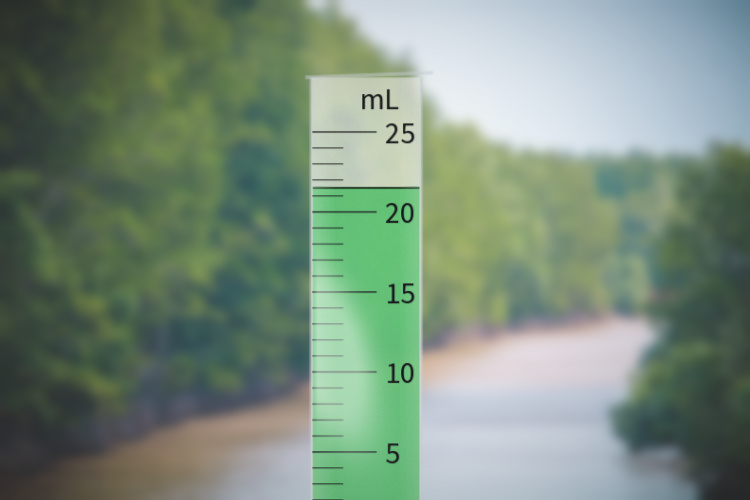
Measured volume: 21.5 mL
